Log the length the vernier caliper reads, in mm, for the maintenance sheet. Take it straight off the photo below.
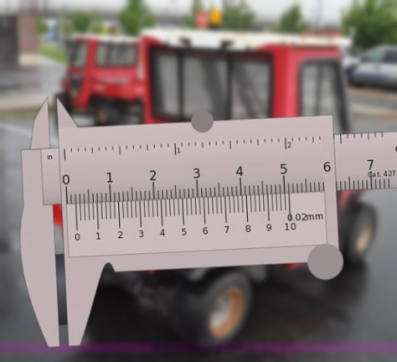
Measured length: 2.0 mm
